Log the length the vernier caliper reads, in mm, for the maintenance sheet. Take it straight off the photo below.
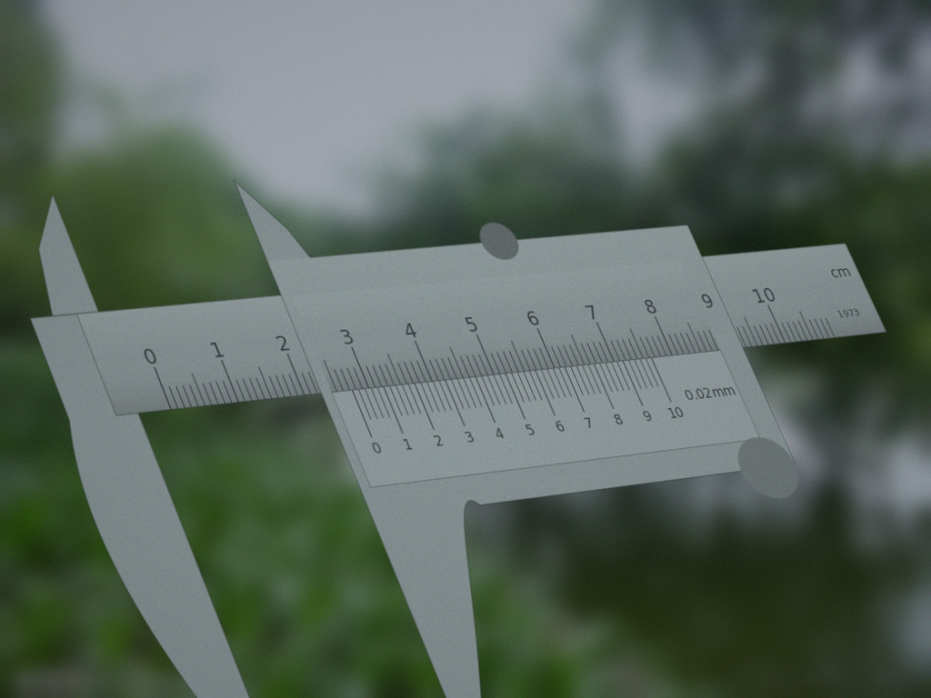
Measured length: 27.4 mm
